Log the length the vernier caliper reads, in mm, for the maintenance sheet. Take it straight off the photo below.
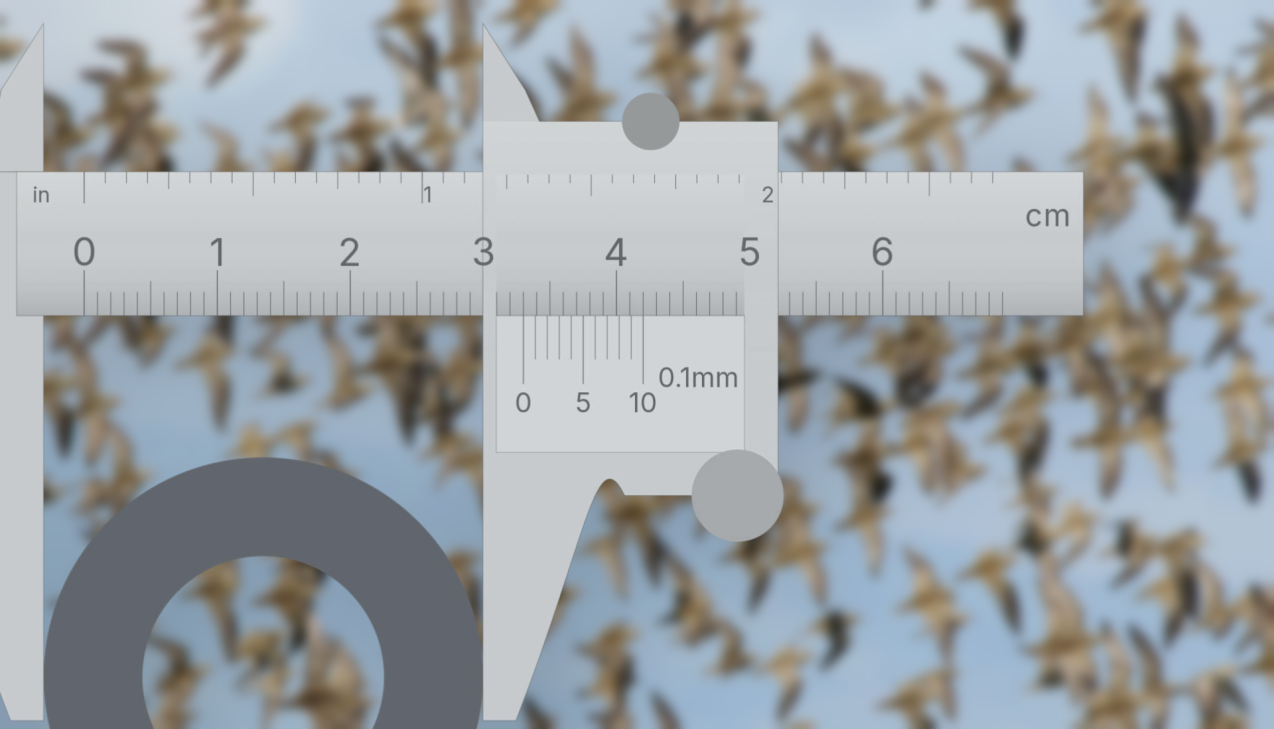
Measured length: 33.0 mm
